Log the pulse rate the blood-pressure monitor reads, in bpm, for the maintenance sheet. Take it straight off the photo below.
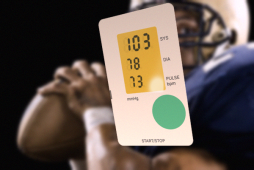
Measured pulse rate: 73 bpm
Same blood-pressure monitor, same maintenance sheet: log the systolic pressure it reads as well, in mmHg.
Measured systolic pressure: 103 mmHg
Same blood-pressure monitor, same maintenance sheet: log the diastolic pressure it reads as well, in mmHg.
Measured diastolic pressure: 78 mmHg
